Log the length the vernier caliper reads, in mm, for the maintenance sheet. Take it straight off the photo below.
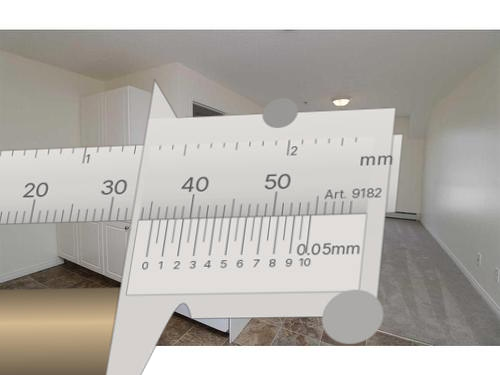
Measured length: 35.4 mm
